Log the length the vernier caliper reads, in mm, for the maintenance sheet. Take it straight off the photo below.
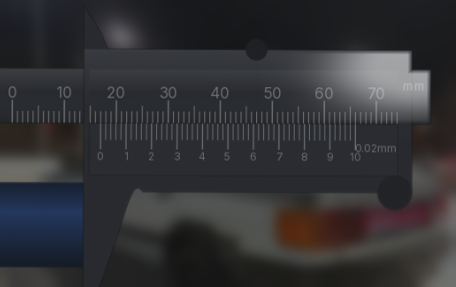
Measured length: 17.0 mm
